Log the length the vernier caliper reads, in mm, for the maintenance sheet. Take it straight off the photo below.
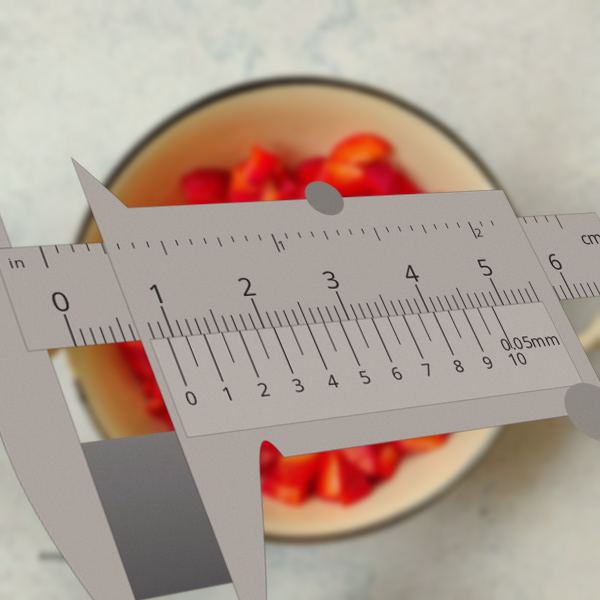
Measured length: 9.4 mm
